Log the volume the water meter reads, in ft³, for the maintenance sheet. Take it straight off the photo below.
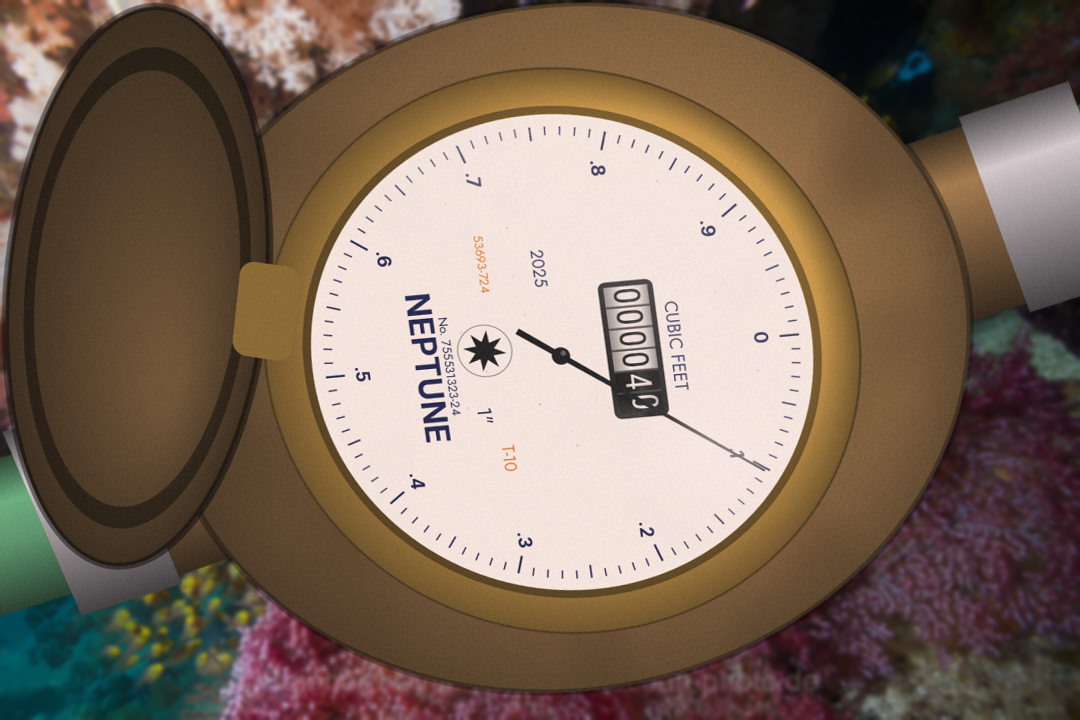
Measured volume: 40.10 ft³
